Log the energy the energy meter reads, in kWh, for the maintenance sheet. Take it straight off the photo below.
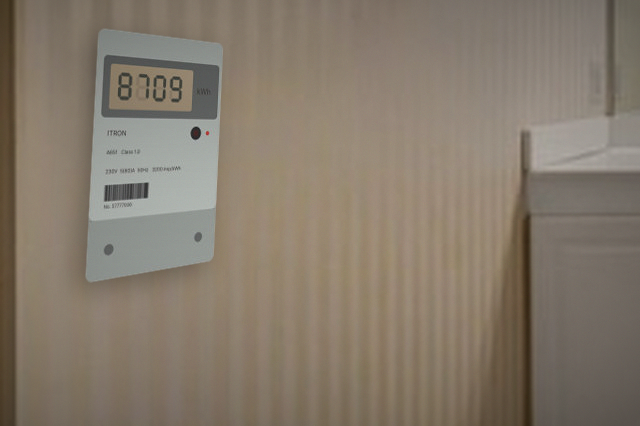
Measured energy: 8709 kWh
